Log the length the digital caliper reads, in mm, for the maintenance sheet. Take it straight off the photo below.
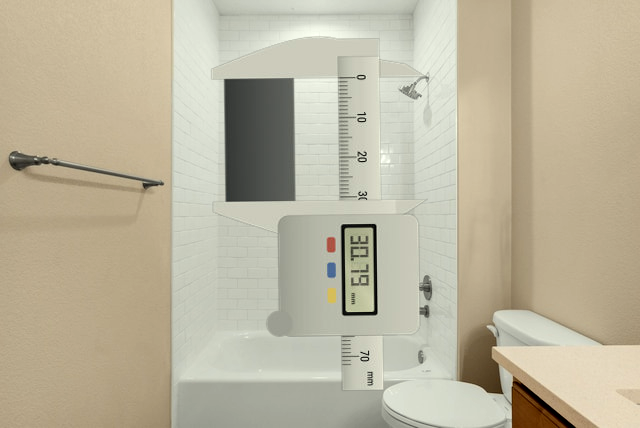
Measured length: 30.79 mm
